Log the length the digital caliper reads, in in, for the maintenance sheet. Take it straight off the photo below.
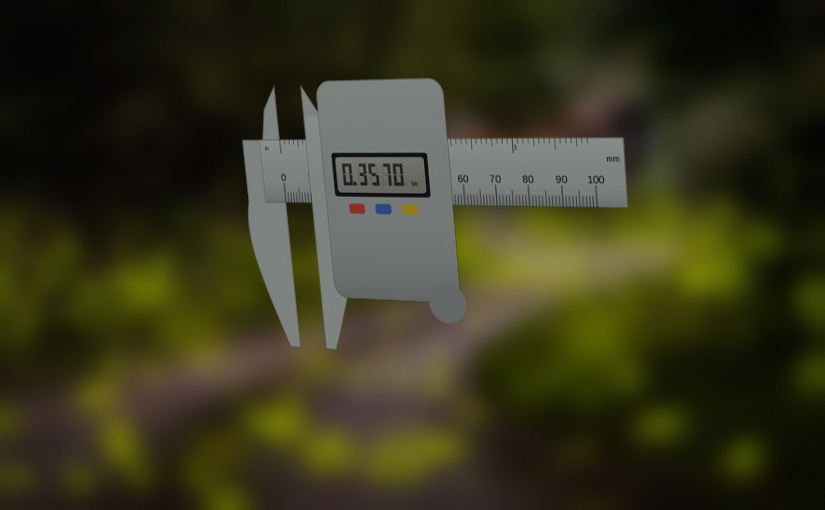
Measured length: 0.3570 in
